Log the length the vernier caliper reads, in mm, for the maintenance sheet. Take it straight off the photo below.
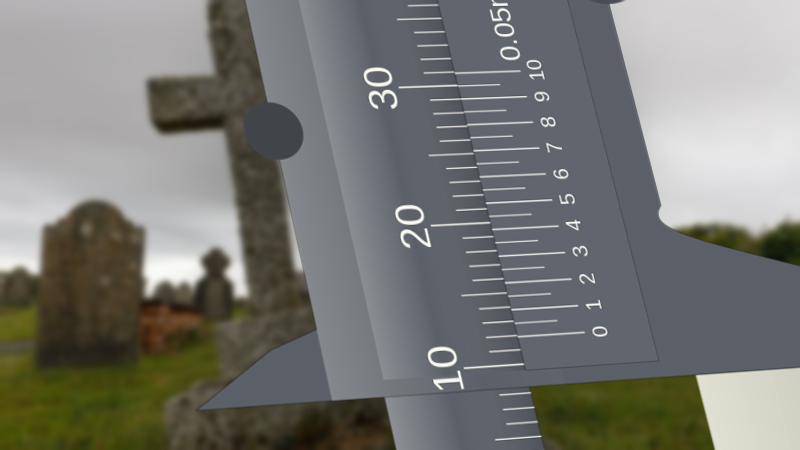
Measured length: 11.9 mm
